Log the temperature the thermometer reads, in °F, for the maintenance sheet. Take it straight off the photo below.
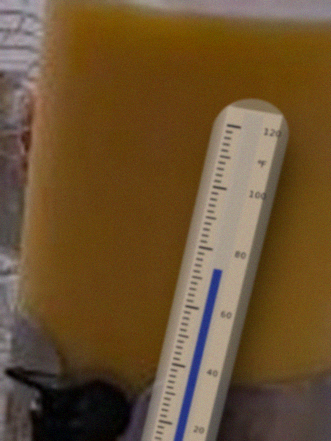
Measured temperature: 74 °F
